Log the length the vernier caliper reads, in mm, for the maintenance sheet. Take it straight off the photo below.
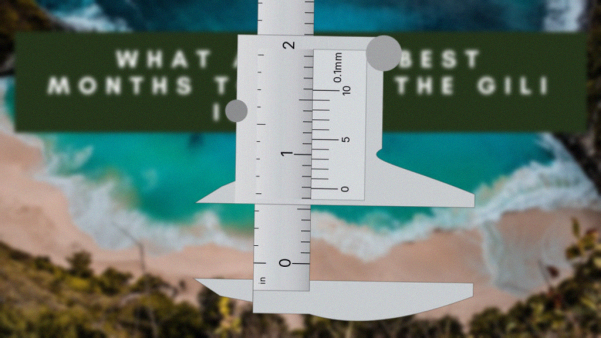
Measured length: 6.9 mm
